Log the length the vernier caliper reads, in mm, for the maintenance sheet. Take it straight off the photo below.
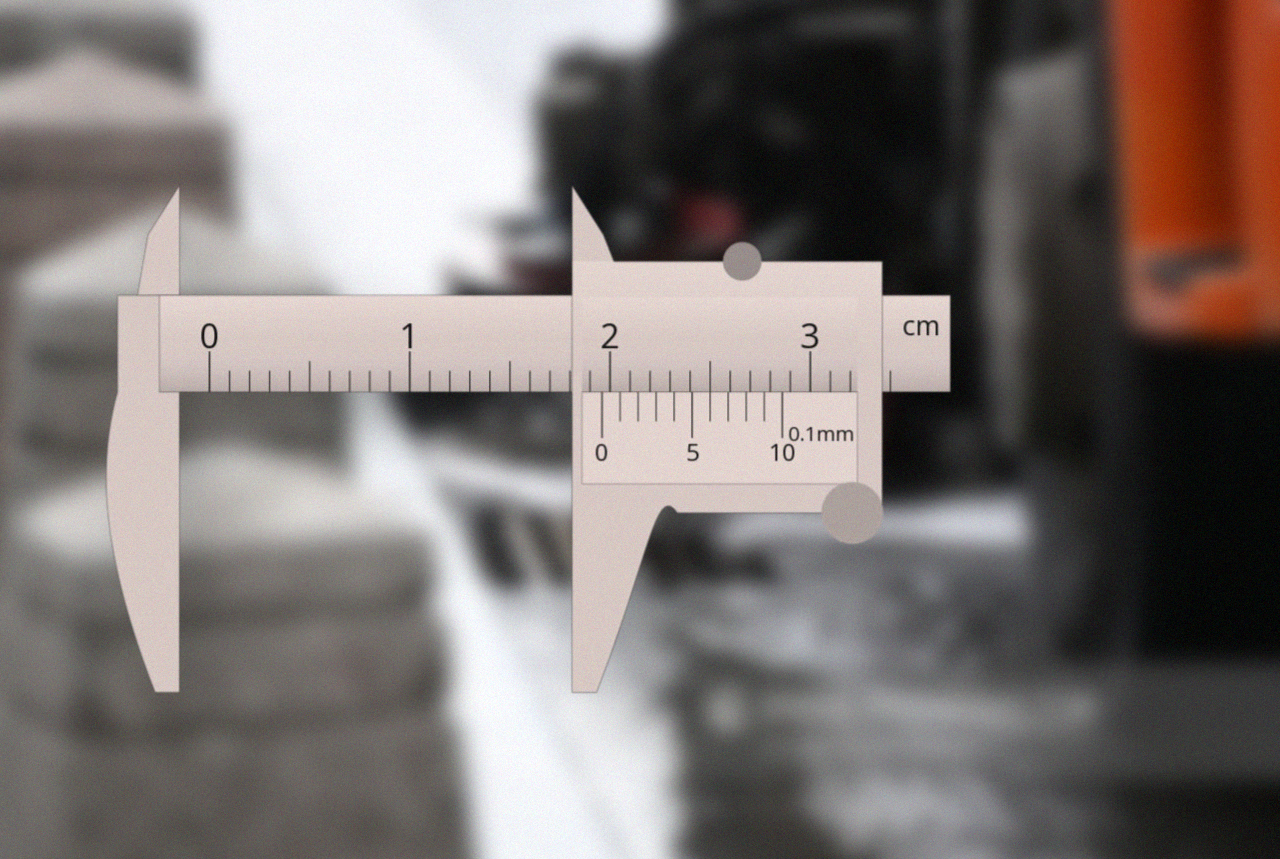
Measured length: 19.6 mm
